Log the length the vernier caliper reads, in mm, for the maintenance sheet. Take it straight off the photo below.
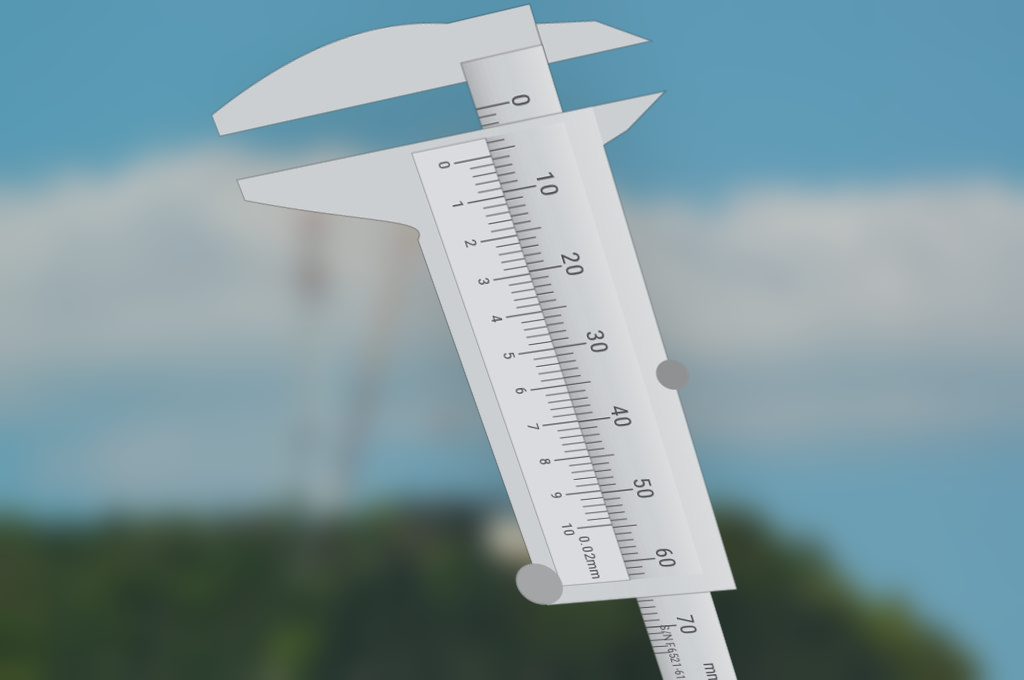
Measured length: 5.6 mm
